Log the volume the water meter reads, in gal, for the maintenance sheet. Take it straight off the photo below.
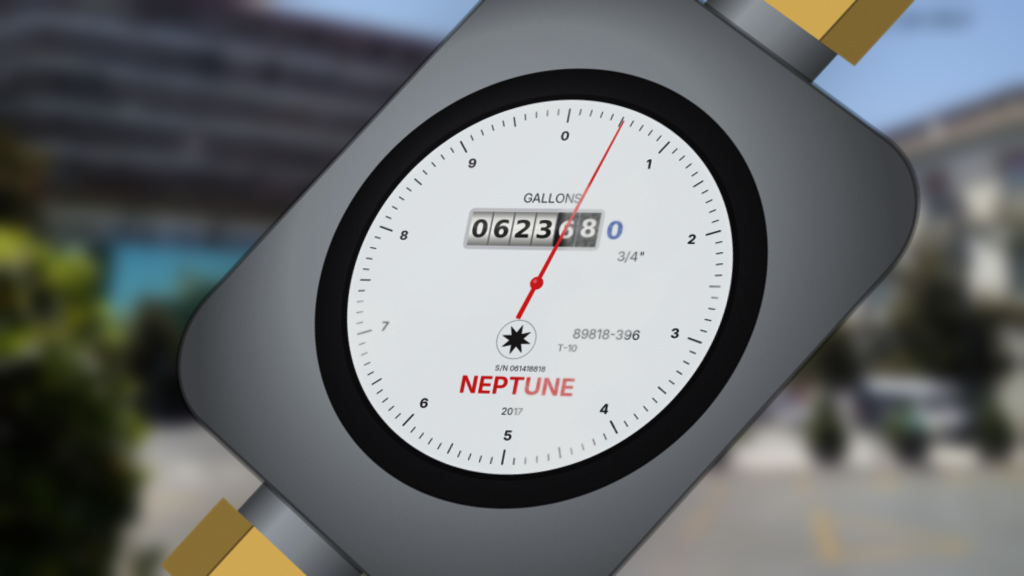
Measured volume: 623680.5 gal
